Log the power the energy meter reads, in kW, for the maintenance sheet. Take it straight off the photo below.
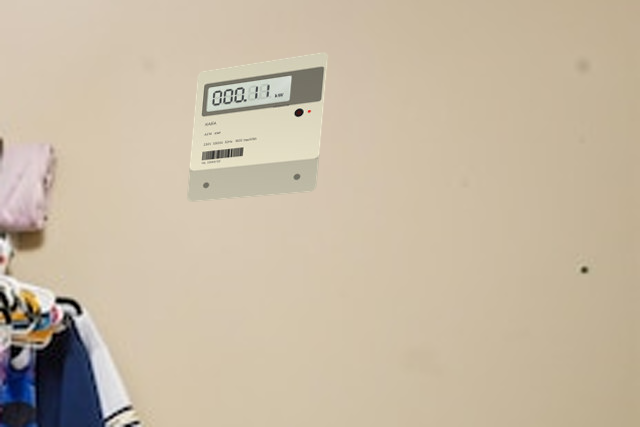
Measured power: 0.11 kW
